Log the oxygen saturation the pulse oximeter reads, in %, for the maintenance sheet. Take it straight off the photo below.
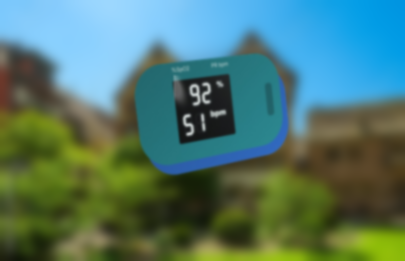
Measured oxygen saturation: 92 %
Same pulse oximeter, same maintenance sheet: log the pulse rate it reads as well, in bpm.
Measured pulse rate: 51 bpm
